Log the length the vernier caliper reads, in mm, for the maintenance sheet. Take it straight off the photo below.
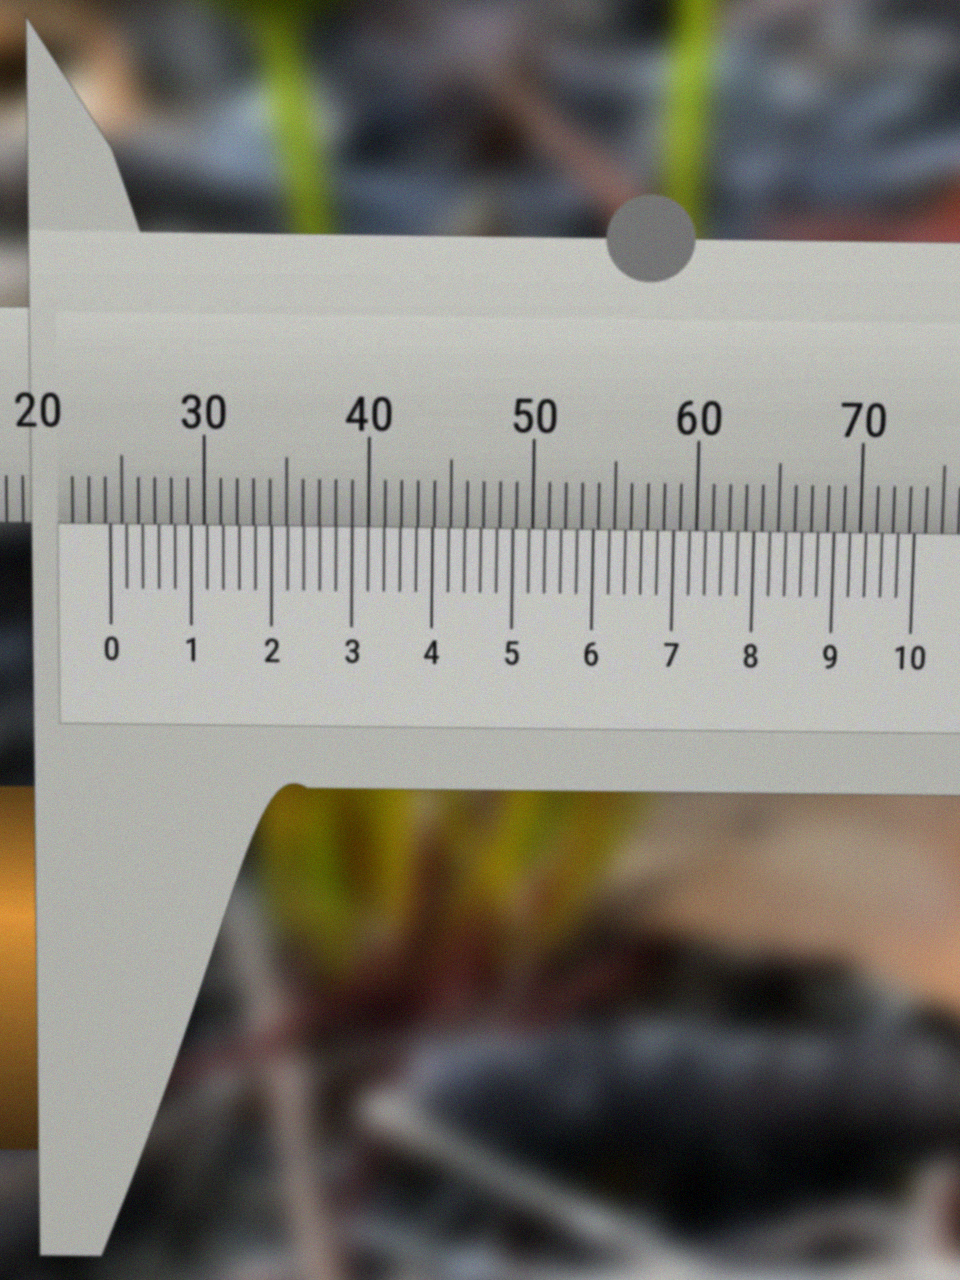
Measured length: 24.3 mm
